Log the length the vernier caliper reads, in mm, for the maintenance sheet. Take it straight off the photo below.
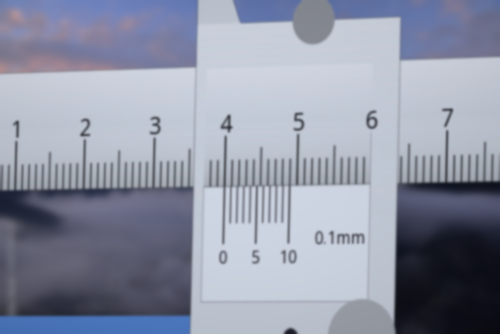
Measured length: 40.0 mm
